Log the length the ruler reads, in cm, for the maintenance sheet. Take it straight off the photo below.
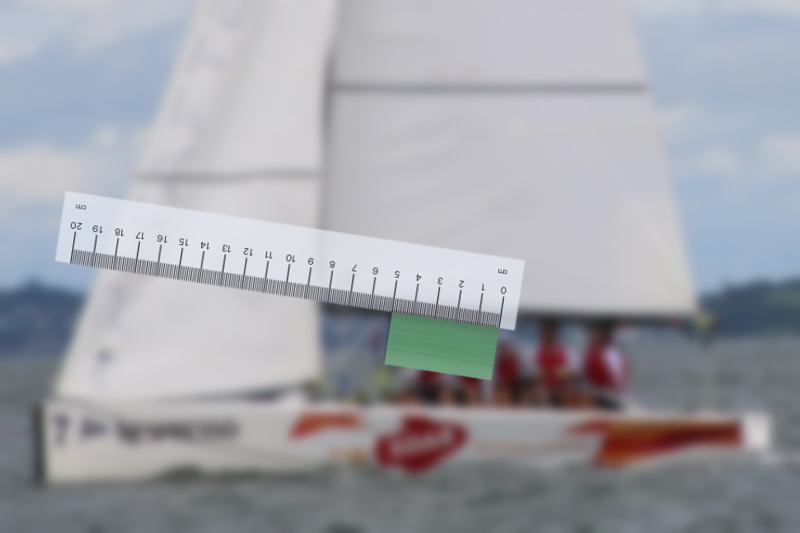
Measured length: 5 cm
